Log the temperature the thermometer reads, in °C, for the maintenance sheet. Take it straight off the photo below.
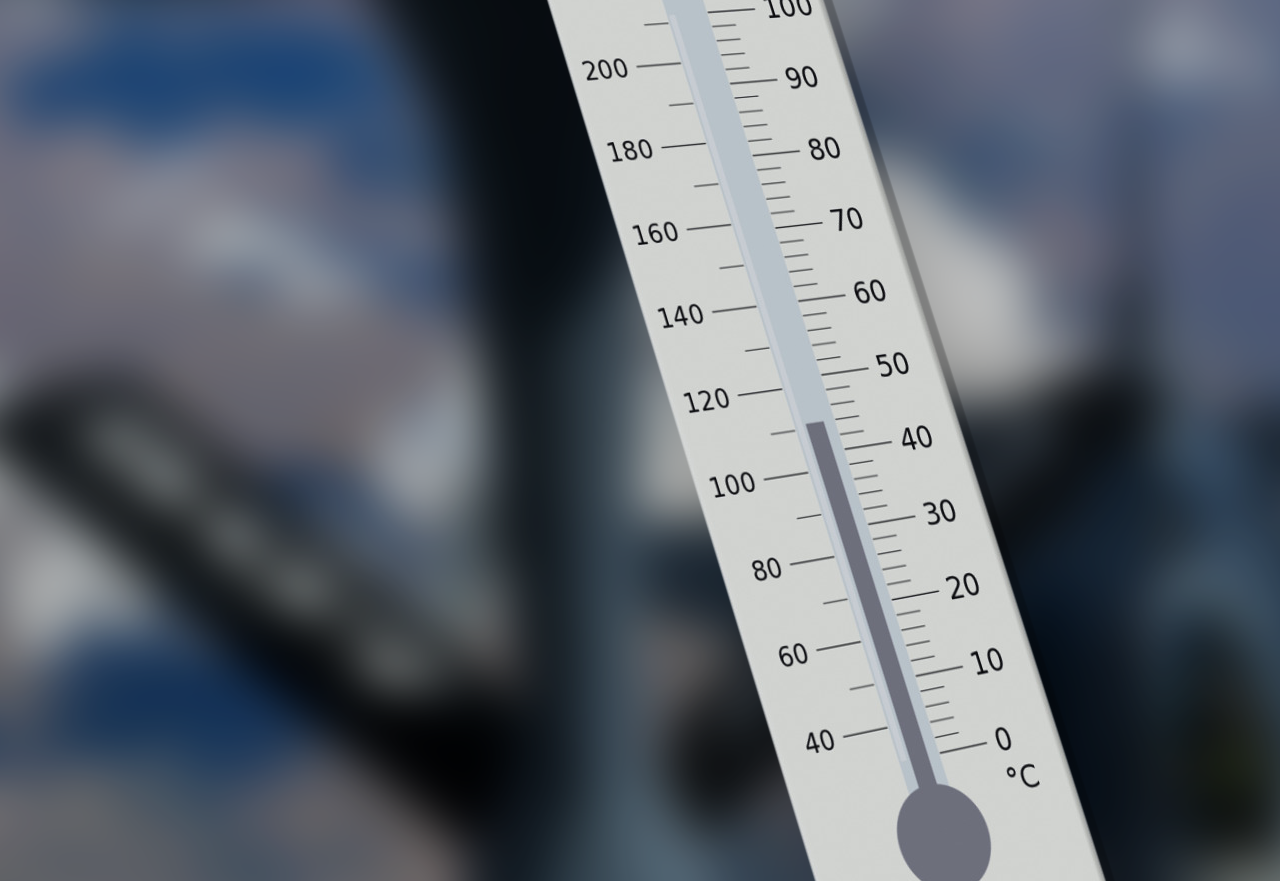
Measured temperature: 44 °C
